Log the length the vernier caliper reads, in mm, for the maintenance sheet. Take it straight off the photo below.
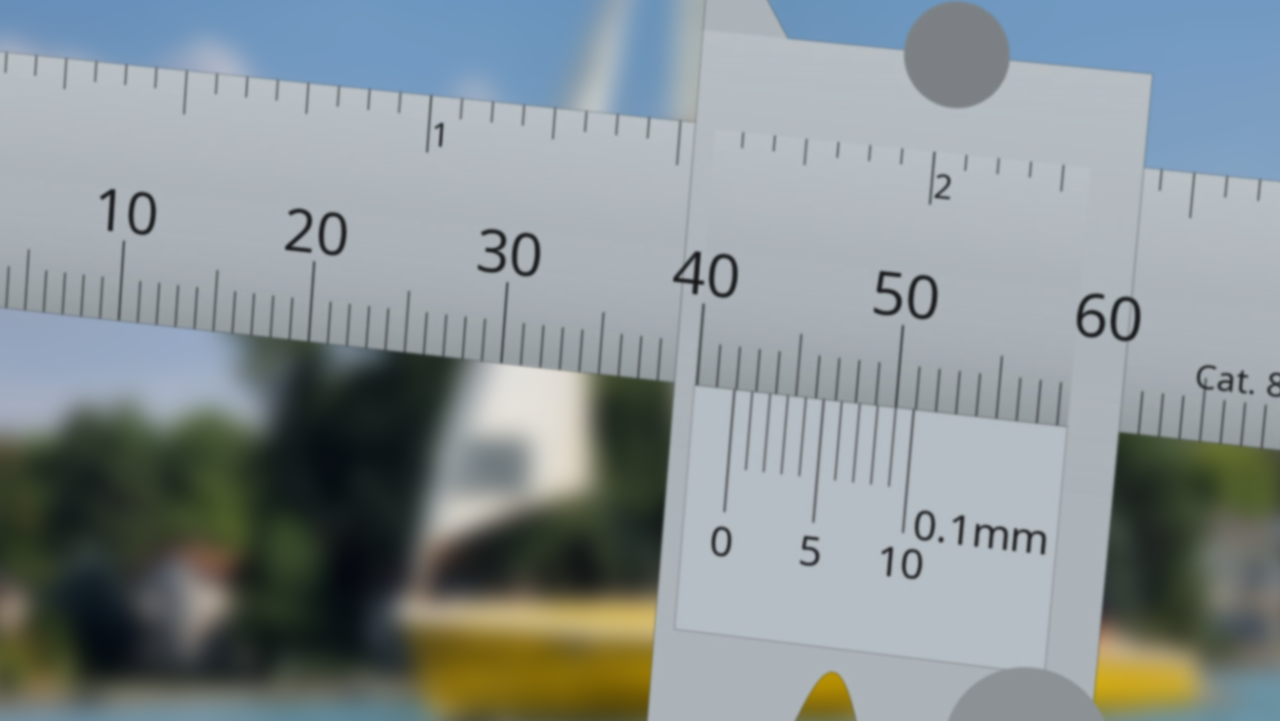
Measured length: 41.9 mm
